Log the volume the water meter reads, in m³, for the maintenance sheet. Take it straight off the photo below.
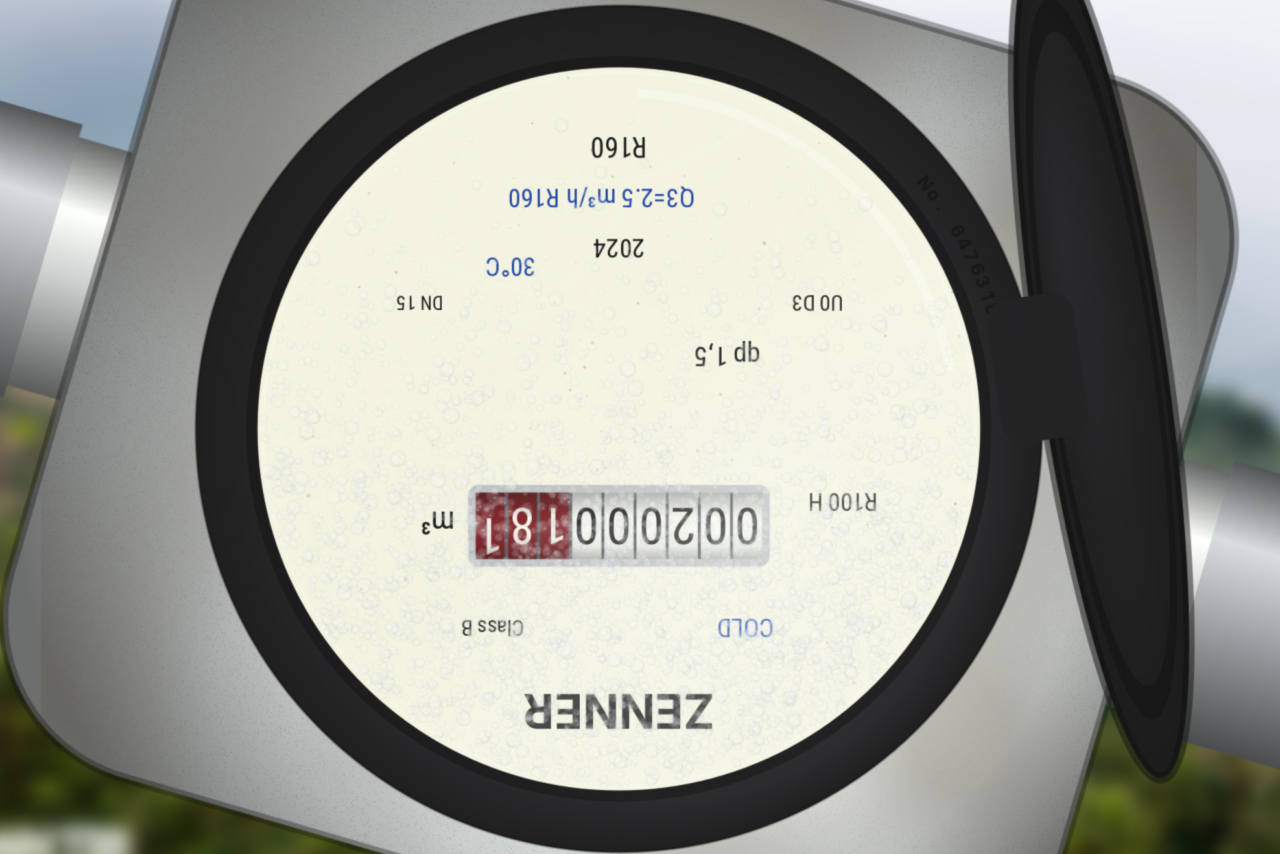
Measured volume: 2000.181 m³
